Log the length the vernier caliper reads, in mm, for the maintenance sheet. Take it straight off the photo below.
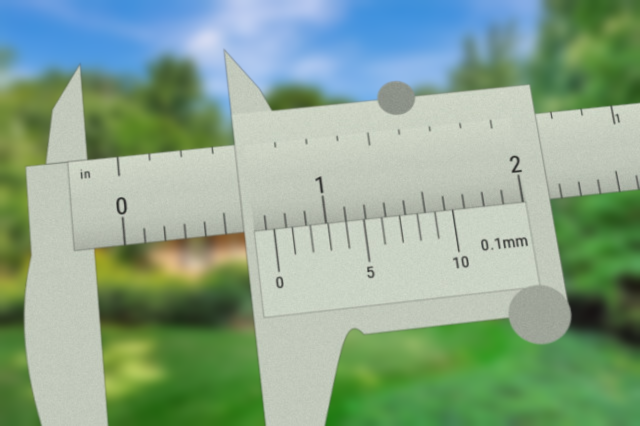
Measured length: 7.4 mm
